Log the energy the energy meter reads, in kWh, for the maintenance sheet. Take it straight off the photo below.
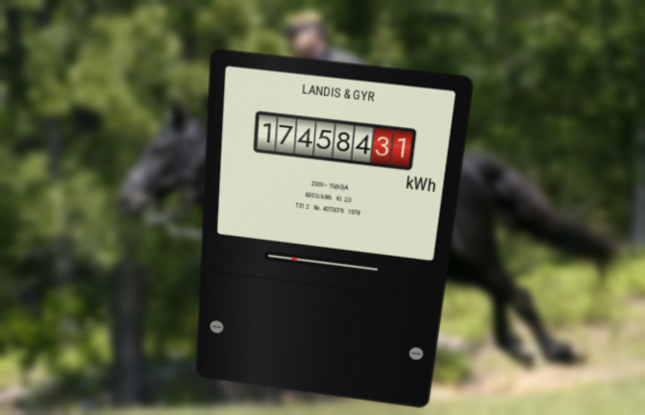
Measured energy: 174584.31 kWh
